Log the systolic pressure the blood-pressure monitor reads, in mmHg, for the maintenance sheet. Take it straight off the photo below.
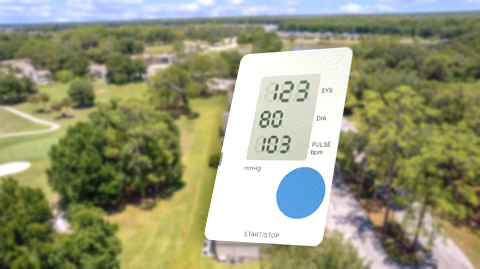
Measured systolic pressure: 123 mmHg
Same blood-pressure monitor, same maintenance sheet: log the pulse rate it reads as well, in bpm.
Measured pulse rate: 103 bpm
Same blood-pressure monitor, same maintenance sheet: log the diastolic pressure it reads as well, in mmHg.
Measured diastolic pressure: 80 mmHg
